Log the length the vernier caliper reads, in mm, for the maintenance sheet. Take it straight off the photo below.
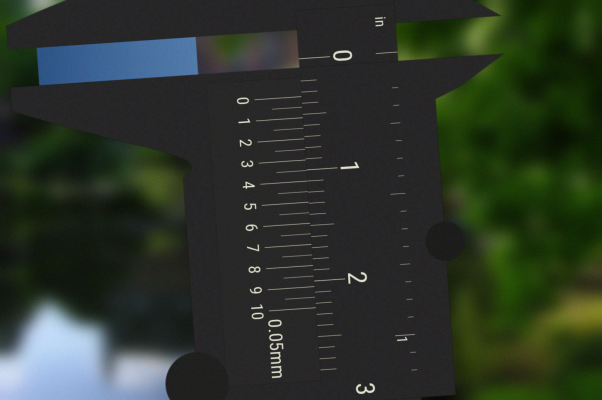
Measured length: 3.4 mm
